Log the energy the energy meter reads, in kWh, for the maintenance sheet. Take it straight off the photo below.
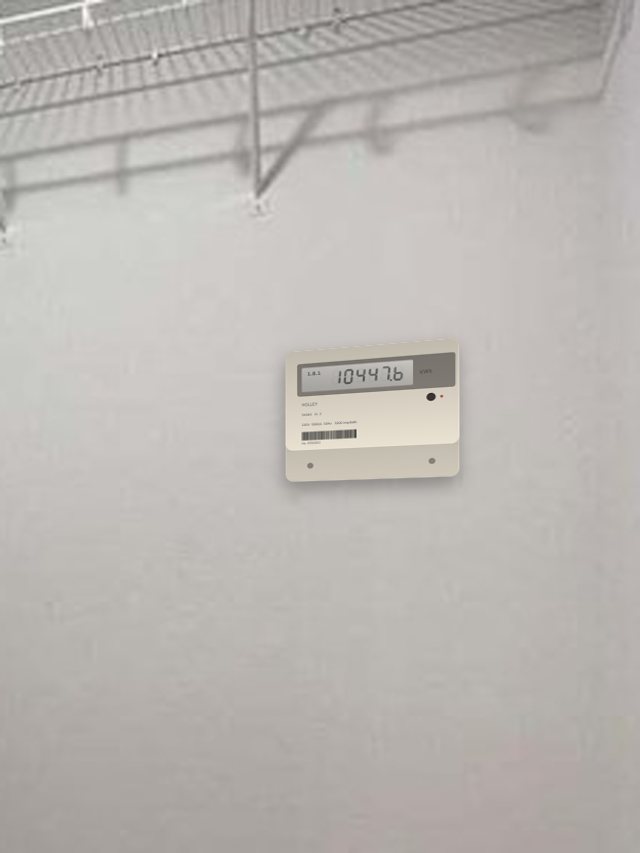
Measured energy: 10447.6 kWh
